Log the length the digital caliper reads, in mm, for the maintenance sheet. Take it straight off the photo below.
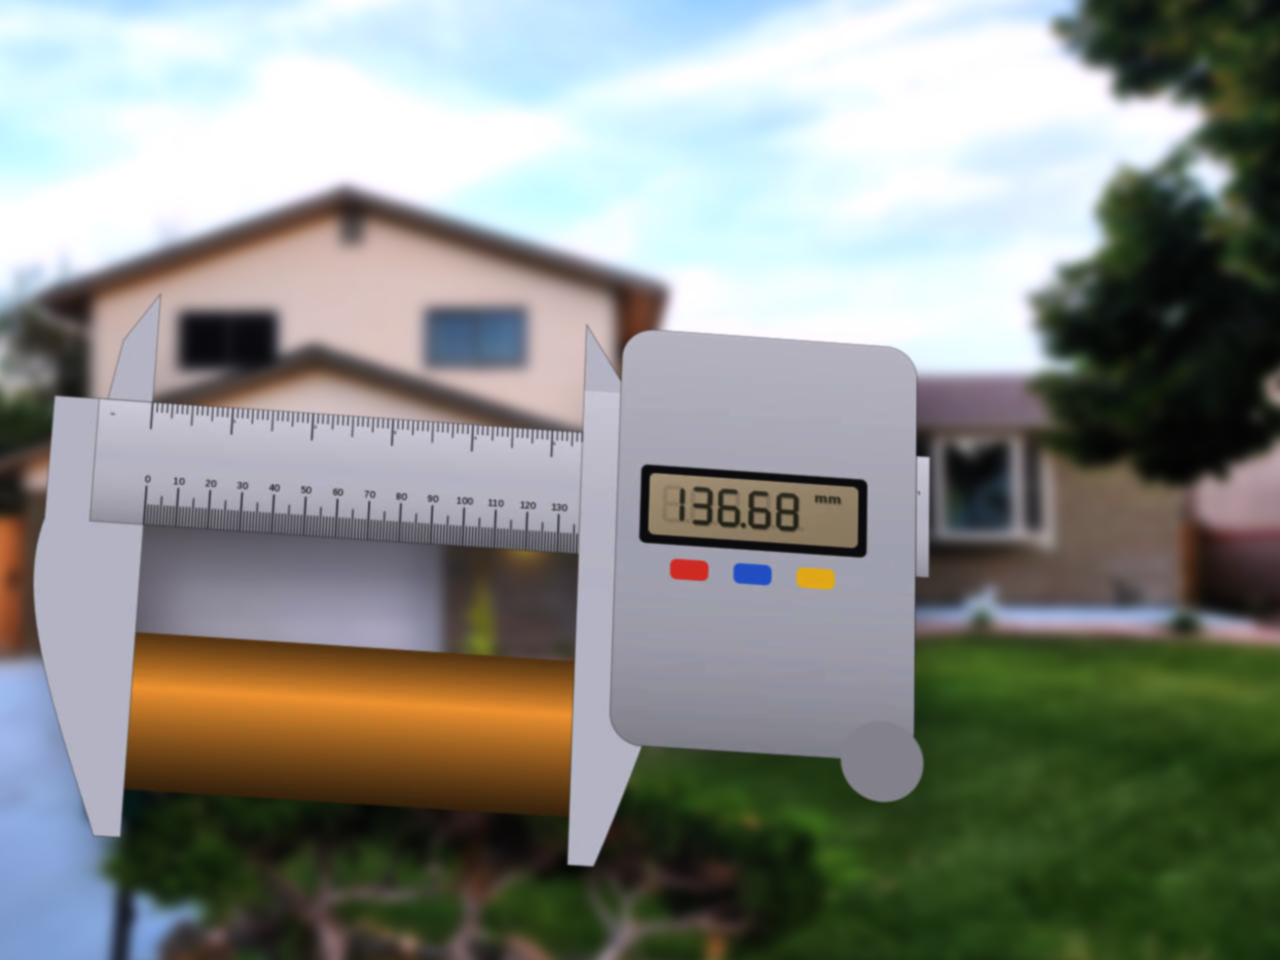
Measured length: 136.68 mm
